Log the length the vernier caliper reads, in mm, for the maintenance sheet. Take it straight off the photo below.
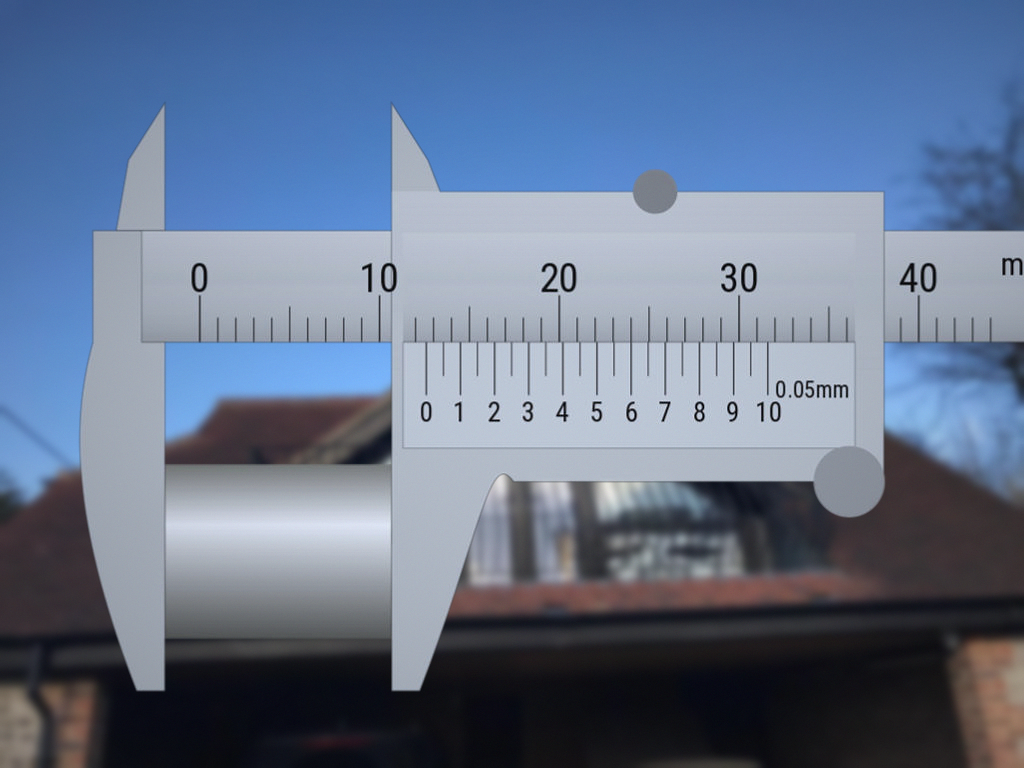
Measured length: 12.6 mm
